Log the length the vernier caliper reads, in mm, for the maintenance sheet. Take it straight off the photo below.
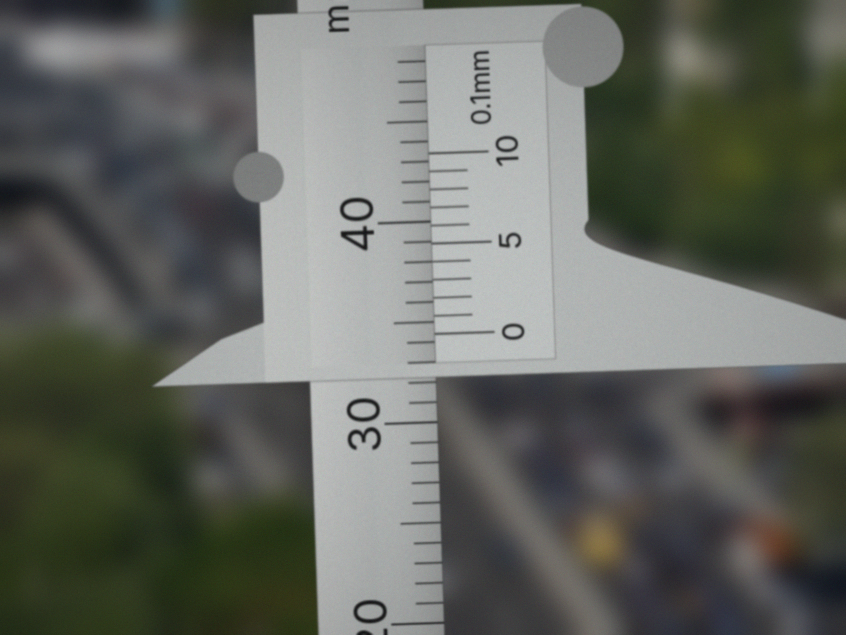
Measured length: 34.4 mm
